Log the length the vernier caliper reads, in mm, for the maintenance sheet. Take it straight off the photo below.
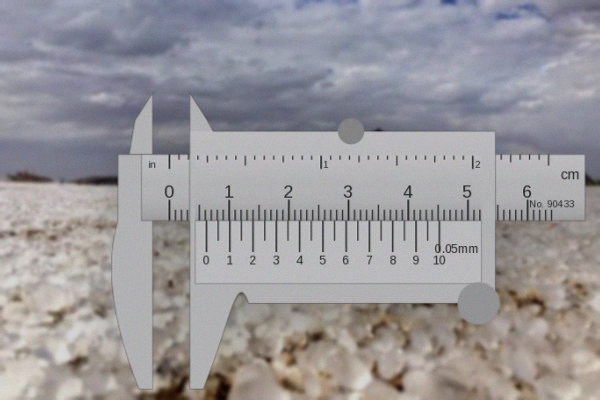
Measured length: 6.2 mm
